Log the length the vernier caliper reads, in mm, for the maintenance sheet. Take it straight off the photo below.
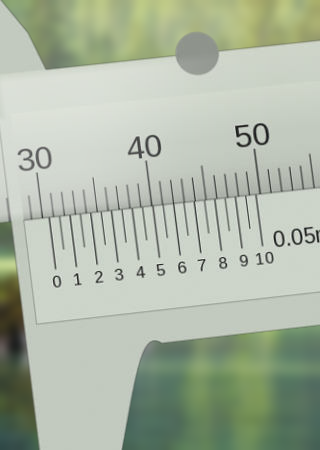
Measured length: 30.6 mm
